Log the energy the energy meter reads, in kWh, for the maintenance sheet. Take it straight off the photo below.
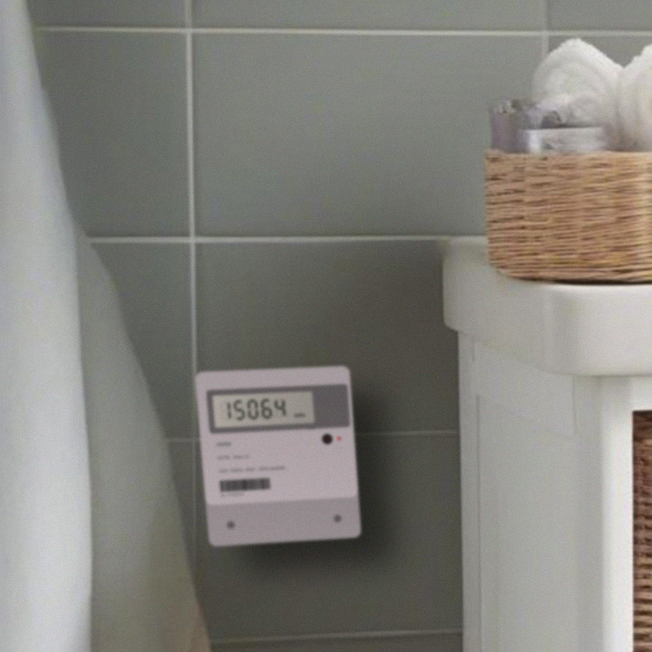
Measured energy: 15064 kWh
